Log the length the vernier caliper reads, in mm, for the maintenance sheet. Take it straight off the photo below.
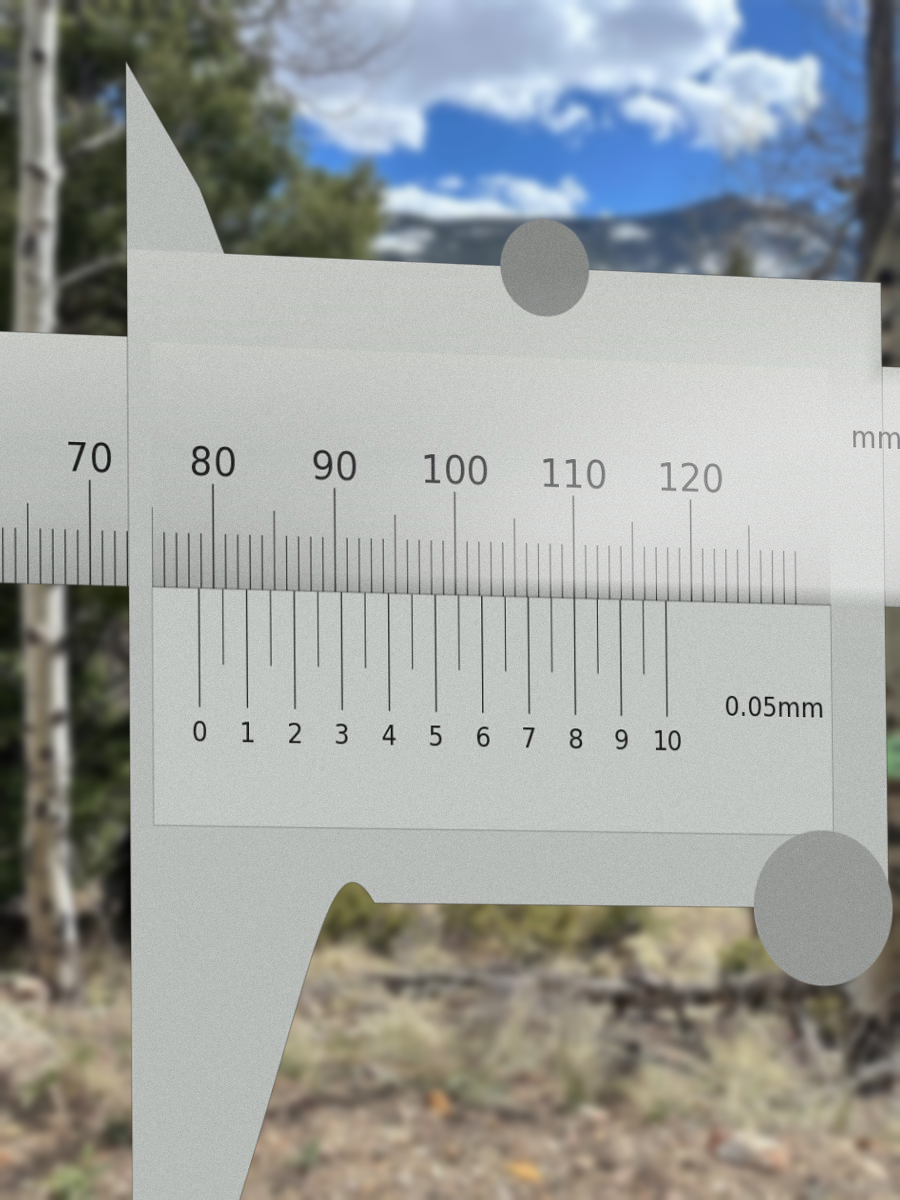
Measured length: 78.8 mm
